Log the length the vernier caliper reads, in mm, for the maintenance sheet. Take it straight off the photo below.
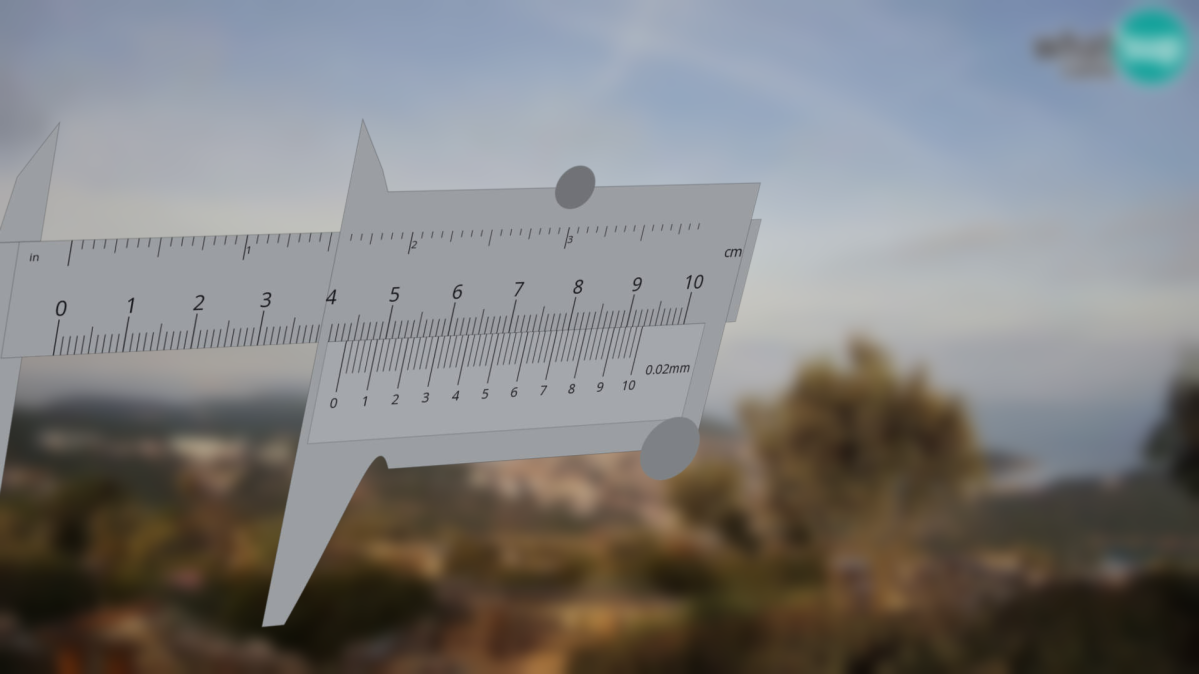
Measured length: 43.8 mm
